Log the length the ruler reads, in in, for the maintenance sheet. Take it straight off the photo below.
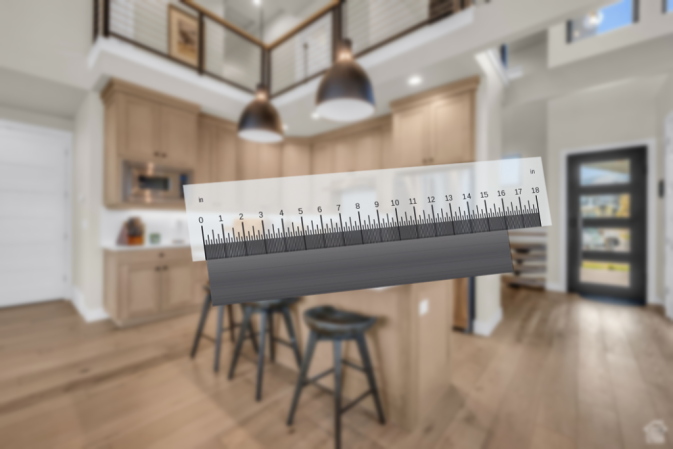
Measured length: 16 in
